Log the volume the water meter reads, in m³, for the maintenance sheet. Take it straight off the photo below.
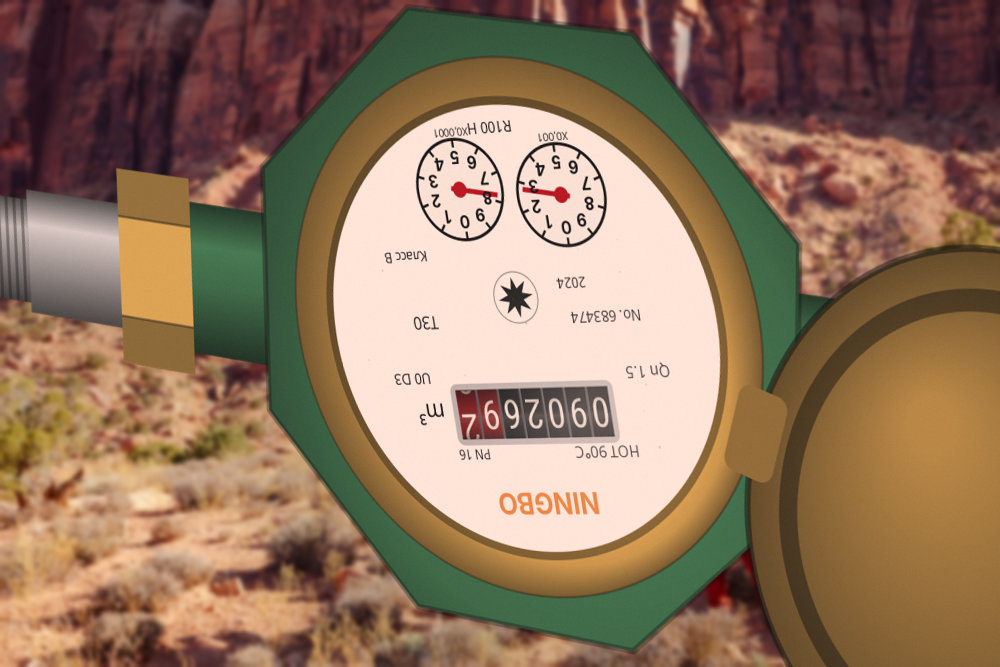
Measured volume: 9026.9227 m³
